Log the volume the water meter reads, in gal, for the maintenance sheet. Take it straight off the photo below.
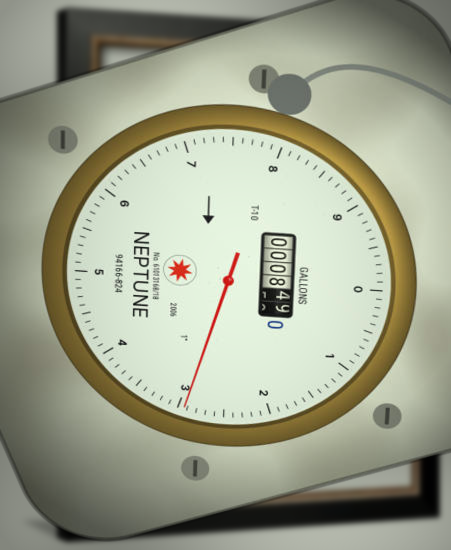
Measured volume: 8492.9 gal
